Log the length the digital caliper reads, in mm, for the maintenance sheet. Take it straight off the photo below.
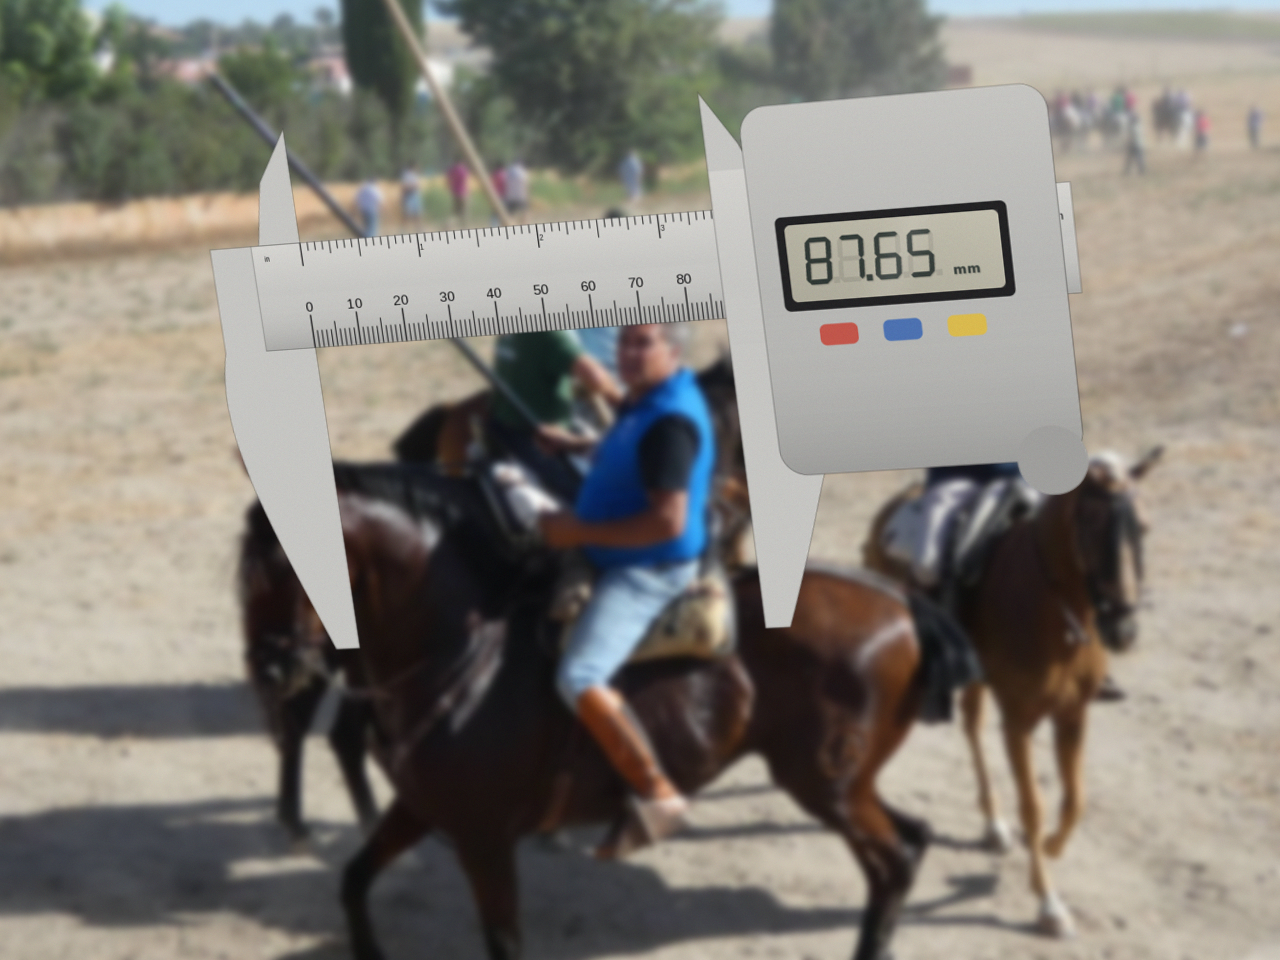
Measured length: 87.65 mm
